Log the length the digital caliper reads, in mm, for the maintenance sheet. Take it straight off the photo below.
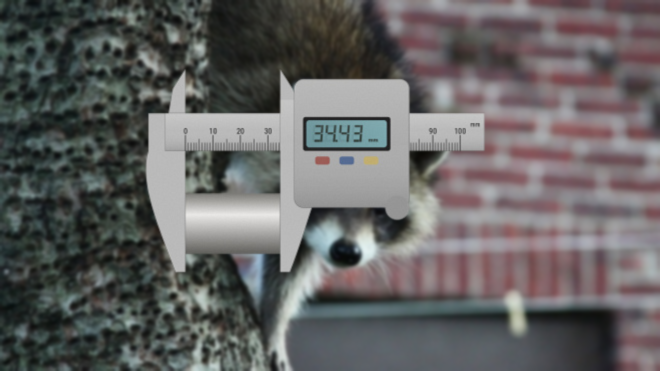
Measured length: 34.43 mm
